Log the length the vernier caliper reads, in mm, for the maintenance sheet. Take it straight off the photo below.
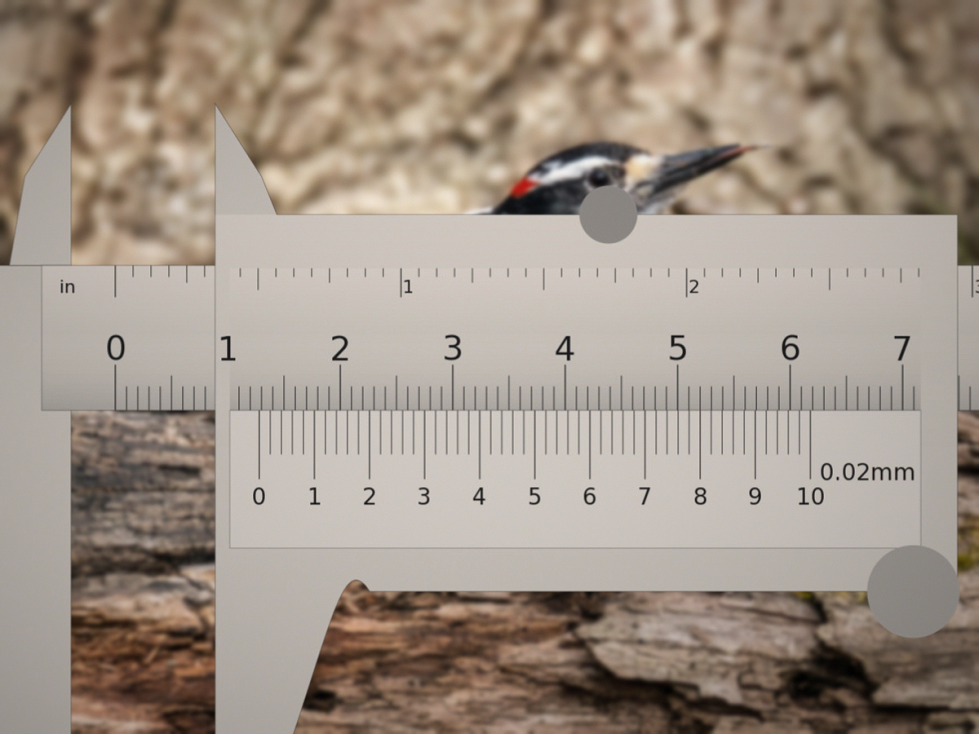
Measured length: 12.8 mm
